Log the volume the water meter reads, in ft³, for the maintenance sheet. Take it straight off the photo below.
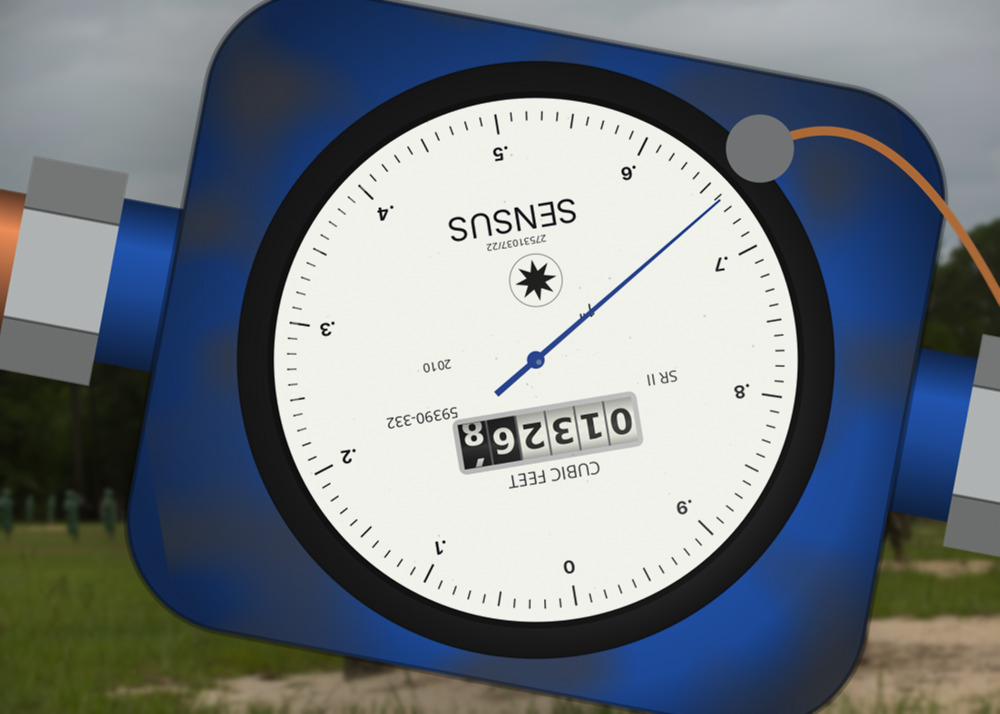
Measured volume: 13267.66 ft³
